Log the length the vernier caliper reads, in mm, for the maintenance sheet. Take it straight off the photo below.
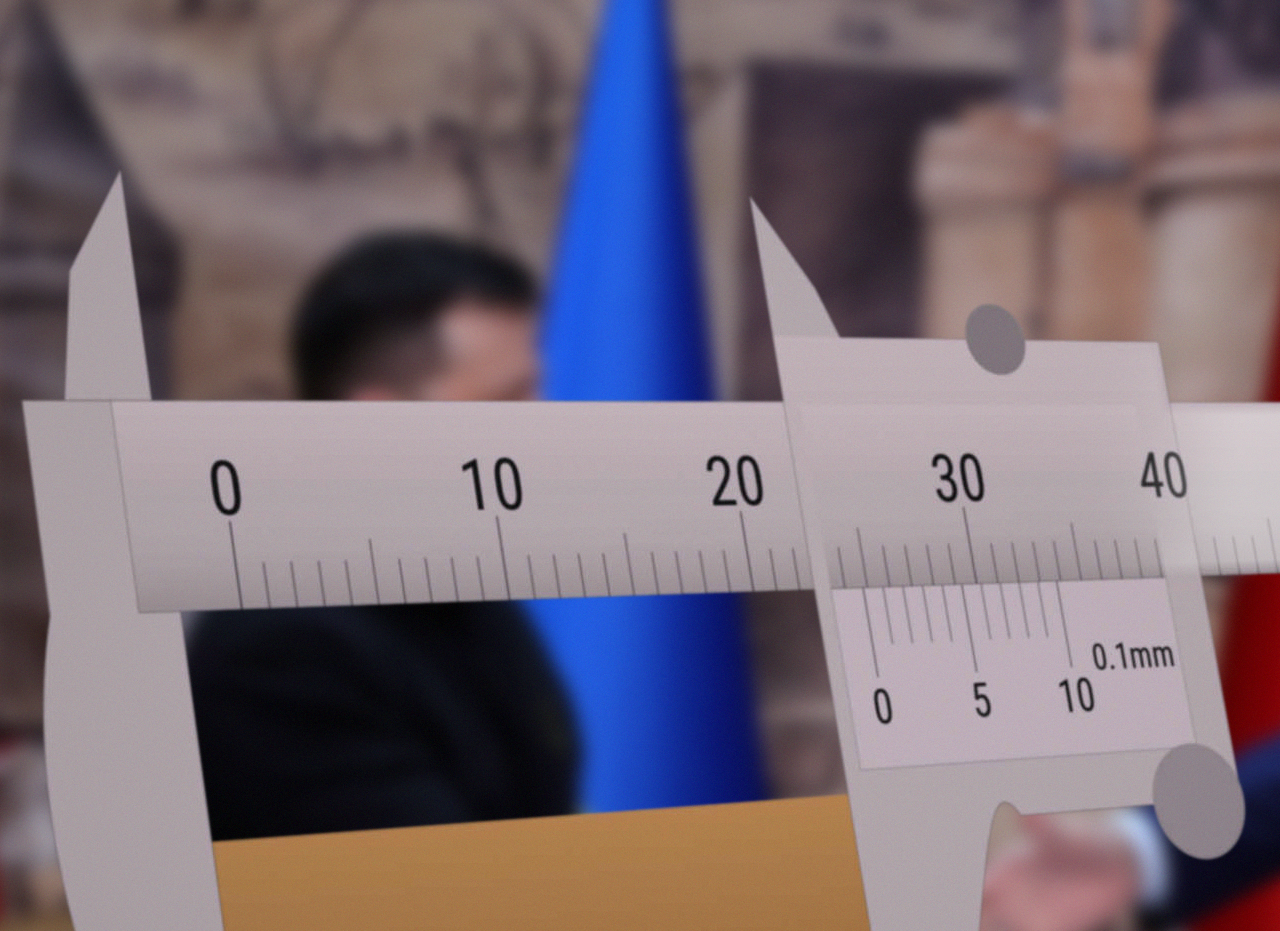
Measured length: 24.8 mm
